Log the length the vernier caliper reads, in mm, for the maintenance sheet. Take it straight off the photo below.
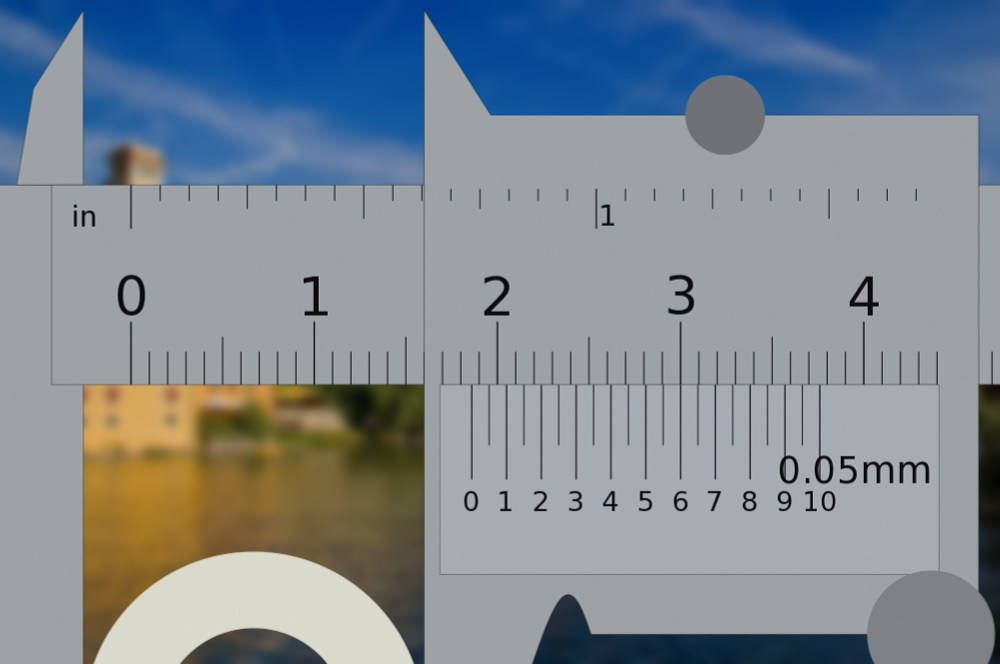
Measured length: 18.6 mm
